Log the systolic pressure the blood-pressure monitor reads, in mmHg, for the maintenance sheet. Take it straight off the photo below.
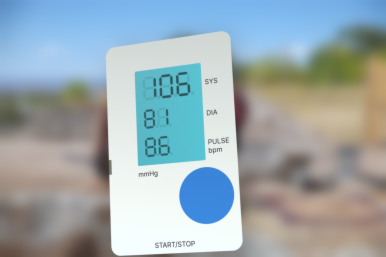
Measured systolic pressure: 106 mmHg
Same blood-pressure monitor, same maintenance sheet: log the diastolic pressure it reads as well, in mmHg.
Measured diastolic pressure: 81 mmHg
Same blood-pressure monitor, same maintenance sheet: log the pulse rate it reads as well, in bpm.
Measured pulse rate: 86 bpm
